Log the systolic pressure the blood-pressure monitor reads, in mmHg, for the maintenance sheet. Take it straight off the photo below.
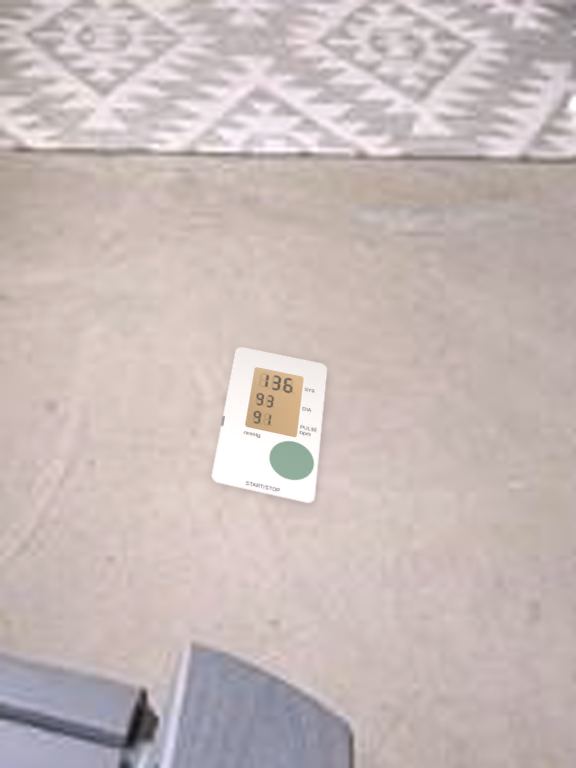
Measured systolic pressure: 136 mmHg
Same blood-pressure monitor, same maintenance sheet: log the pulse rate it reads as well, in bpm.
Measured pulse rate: 91 bpm
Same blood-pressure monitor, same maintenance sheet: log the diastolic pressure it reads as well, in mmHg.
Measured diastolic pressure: 93 mmHg
